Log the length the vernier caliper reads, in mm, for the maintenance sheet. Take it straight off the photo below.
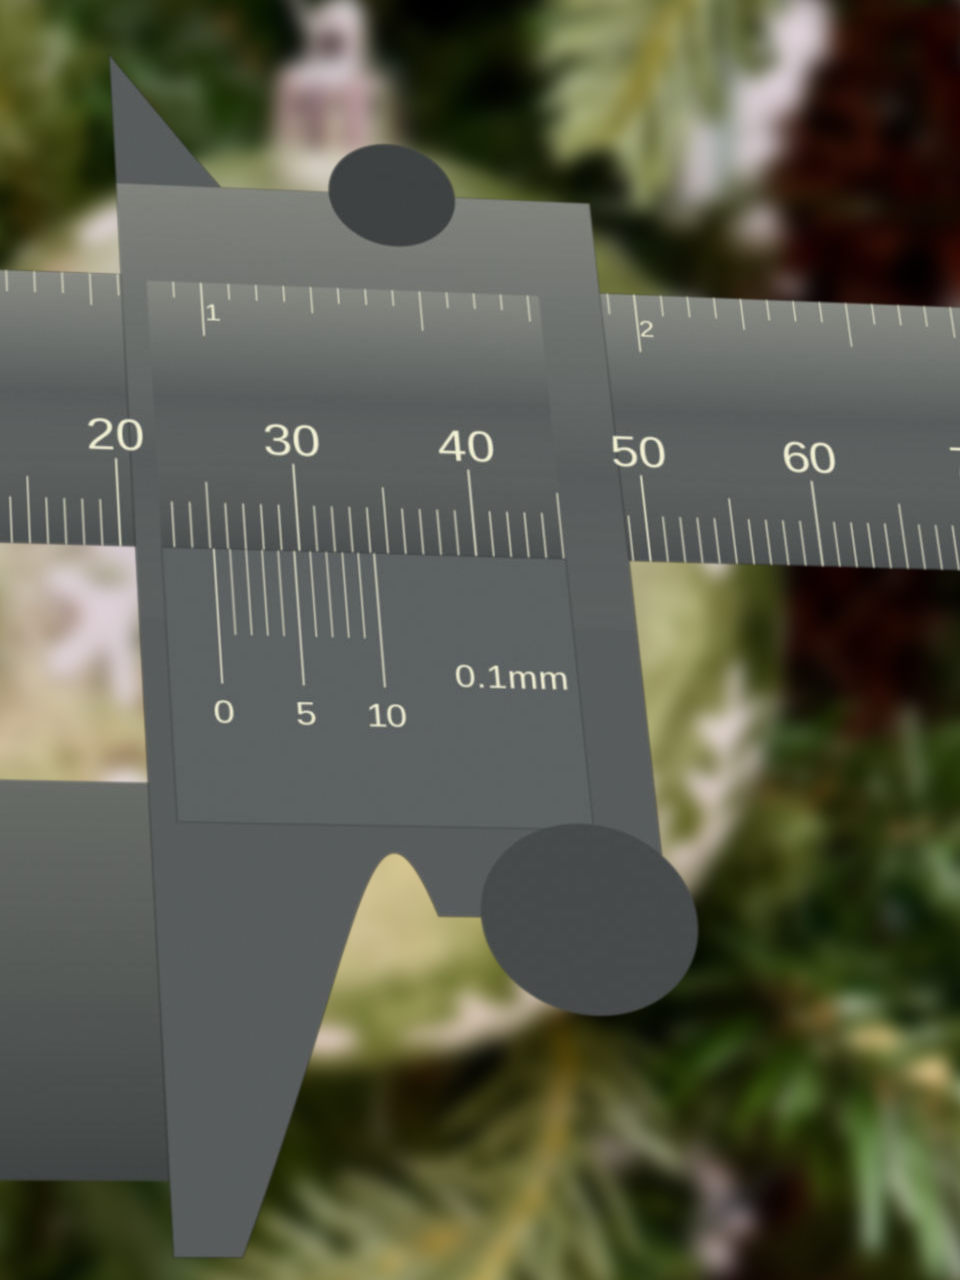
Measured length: 25.2 mm
